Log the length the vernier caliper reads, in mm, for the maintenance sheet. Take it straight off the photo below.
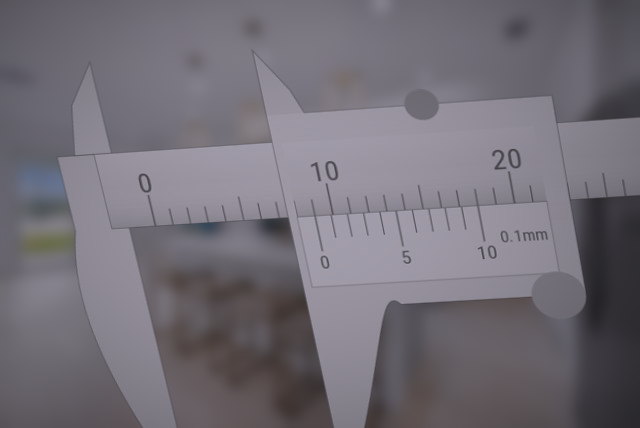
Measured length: 9.0 mm
